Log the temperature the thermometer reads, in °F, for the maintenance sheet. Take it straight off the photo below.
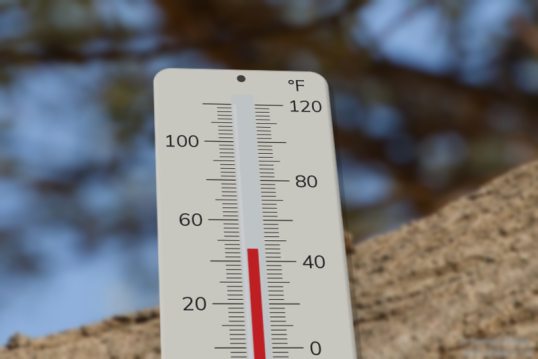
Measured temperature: 46 °F
